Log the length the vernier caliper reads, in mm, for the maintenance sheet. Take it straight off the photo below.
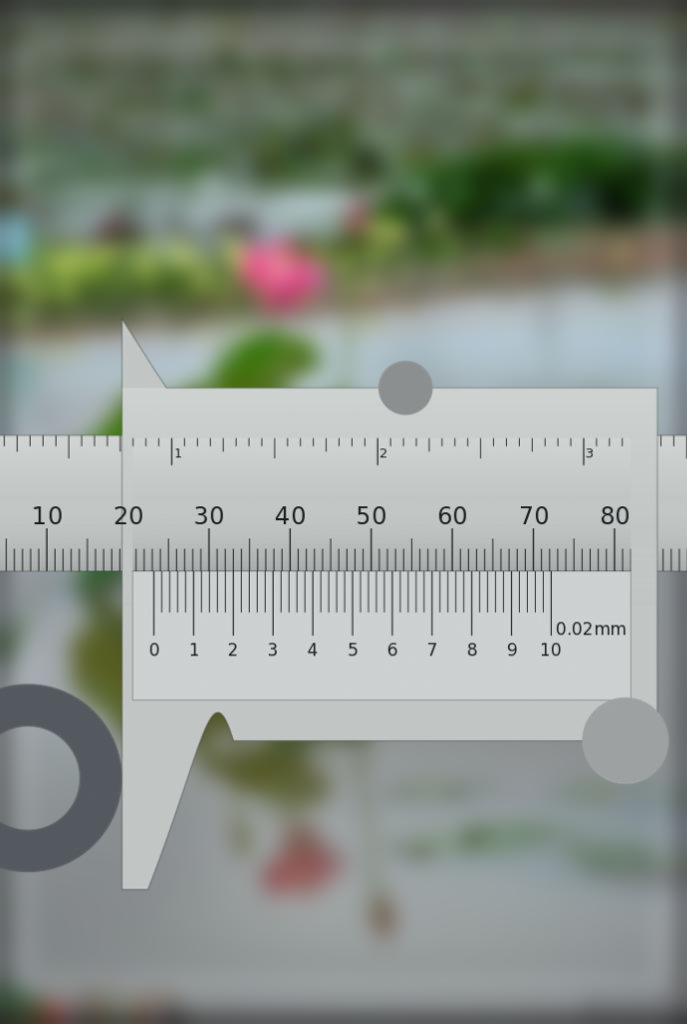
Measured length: 23.2 mm
